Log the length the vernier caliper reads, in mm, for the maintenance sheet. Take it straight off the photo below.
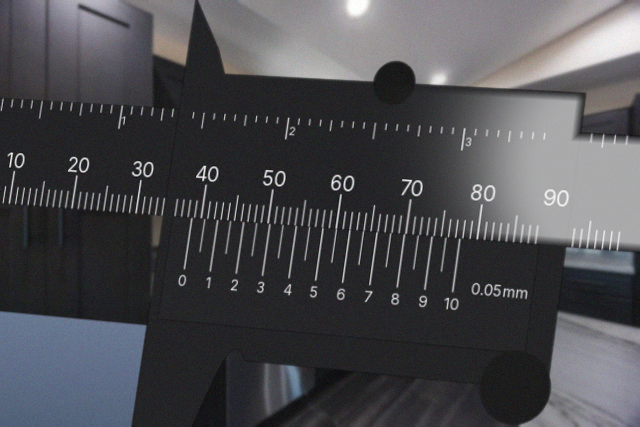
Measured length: 38.6 mm
